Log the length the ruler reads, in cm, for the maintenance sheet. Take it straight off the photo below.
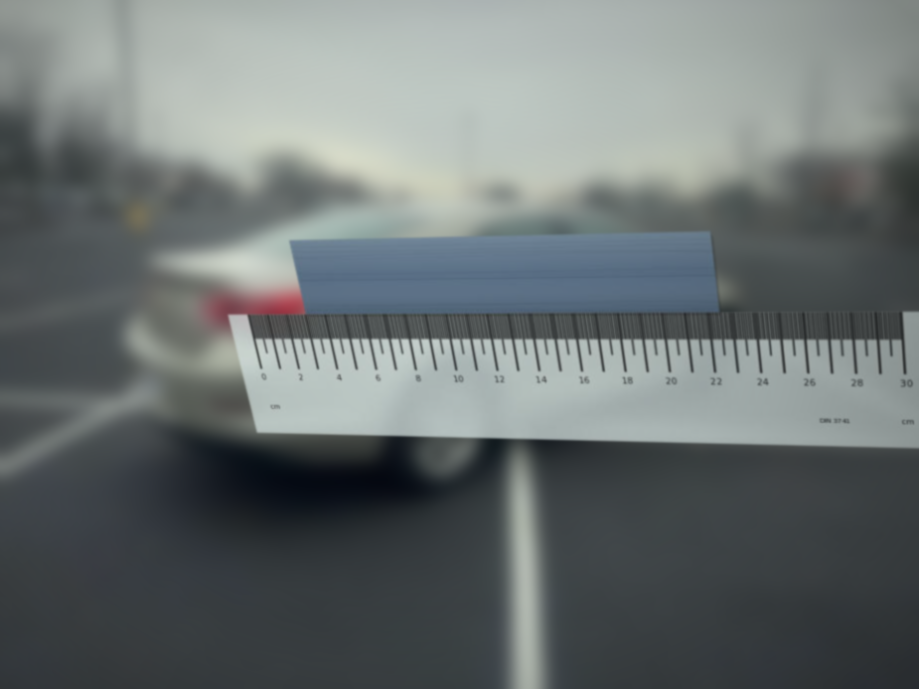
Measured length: 19.5 cm
